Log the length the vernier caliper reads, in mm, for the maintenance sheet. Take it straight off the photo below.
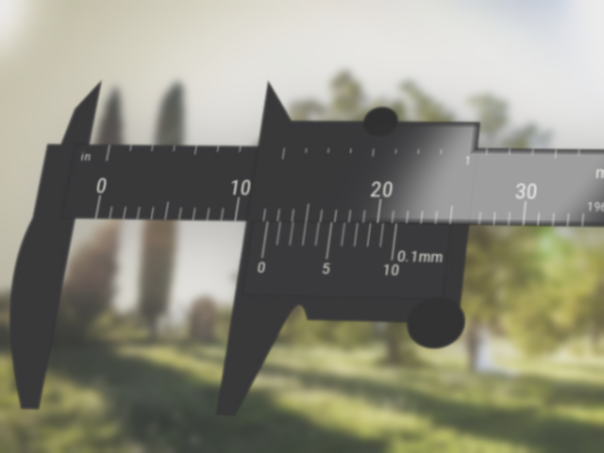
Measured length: 12.3 mm
